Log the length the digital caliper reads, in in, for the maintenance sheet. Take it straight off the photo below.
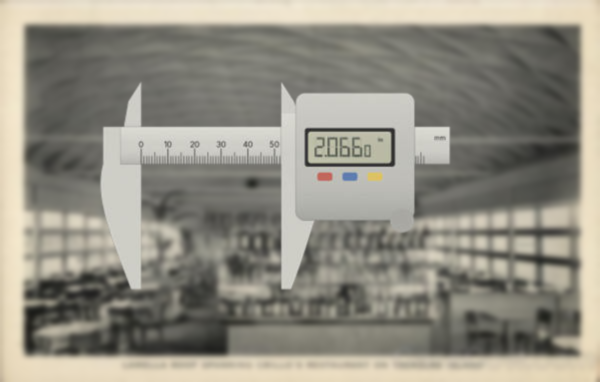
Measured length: 2.0660 in
